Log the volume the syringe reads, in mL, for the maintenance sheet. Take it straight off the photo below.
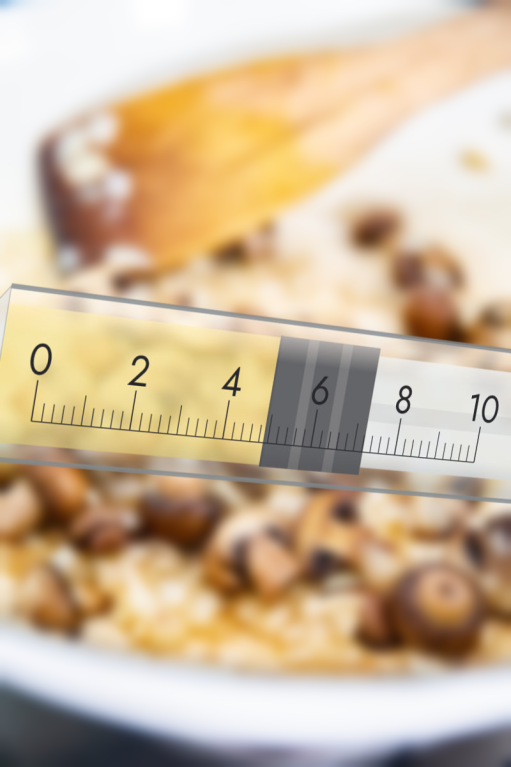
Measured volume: 4.9 mL
